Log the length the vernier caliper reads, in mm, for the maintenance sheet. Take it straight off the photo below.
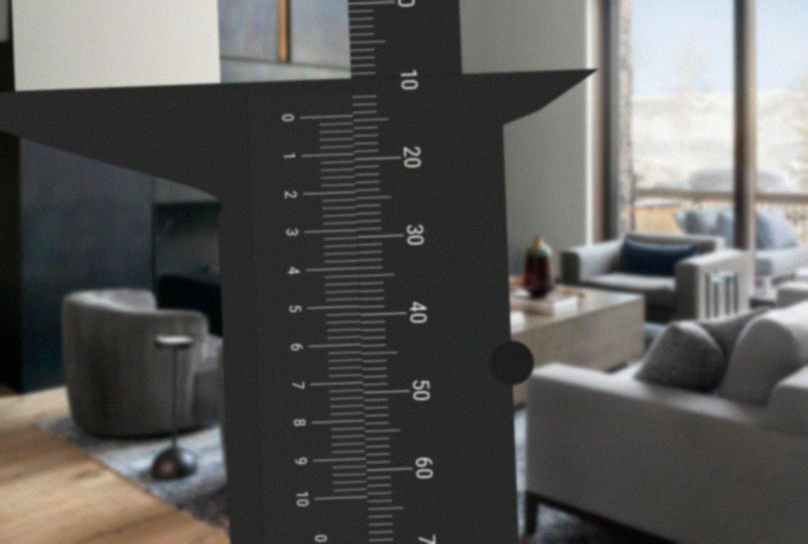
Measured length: 14.4 mm
